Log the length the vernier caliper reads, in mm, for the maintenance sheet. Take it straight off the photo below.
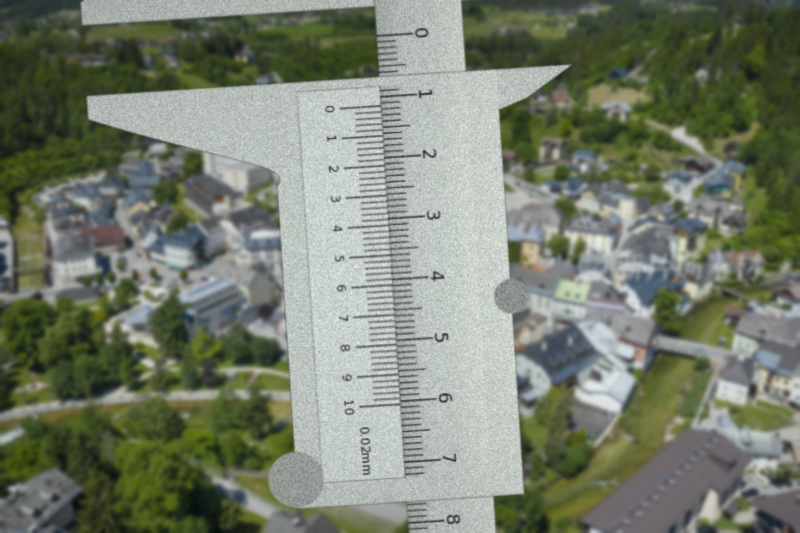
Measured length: 11.5 mm
